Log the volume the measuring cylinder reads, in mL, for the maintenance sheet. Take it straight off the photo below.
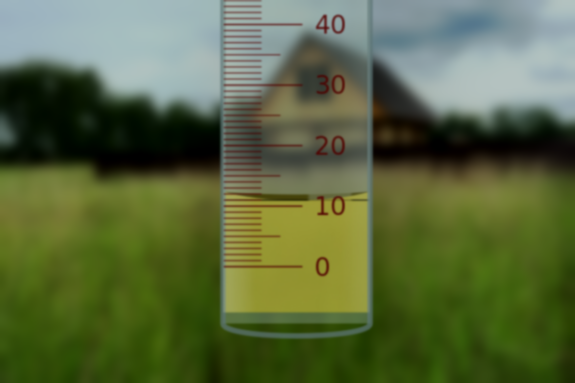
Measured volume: 11 mL
